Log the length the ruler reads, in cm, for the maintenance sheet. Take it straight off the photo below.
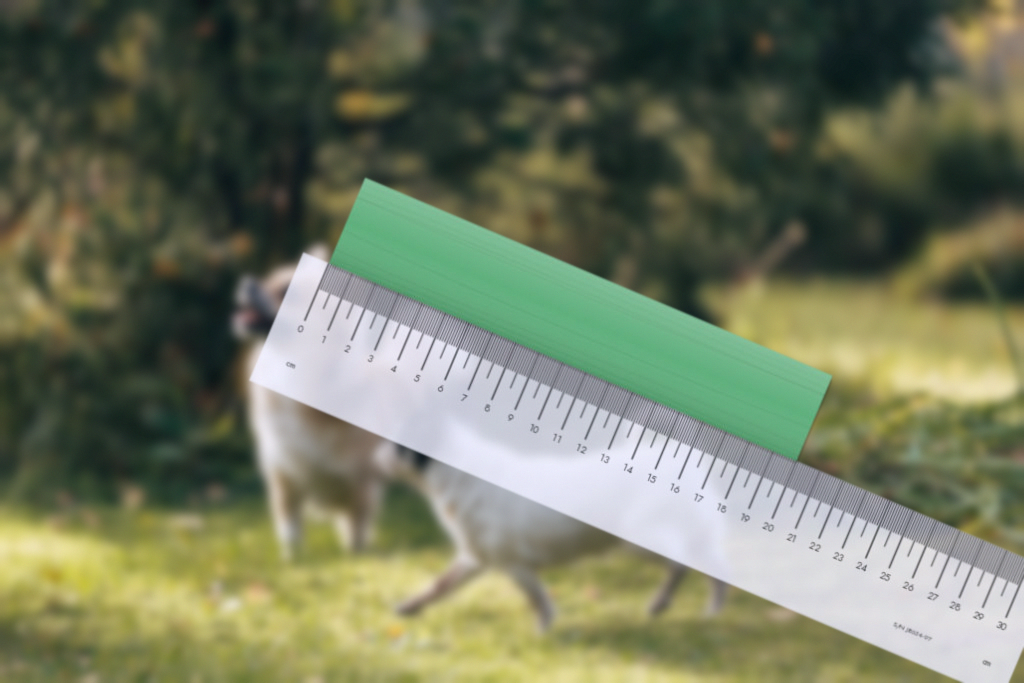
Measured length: 20 cm
